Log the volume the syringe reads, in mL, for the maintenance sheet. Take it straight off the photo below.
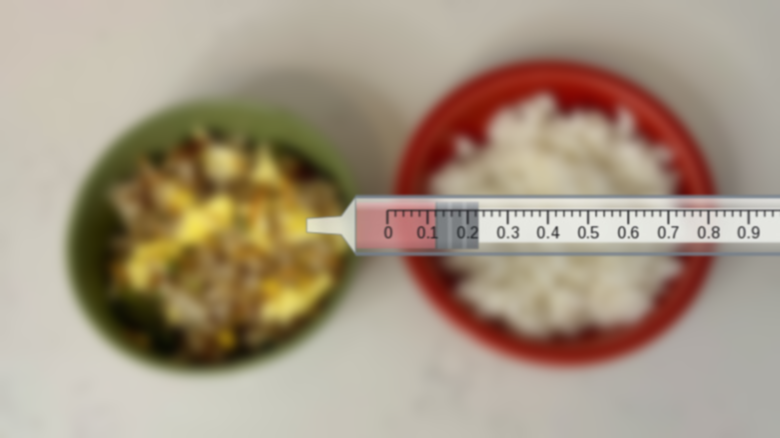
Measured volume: 0.12 mL
